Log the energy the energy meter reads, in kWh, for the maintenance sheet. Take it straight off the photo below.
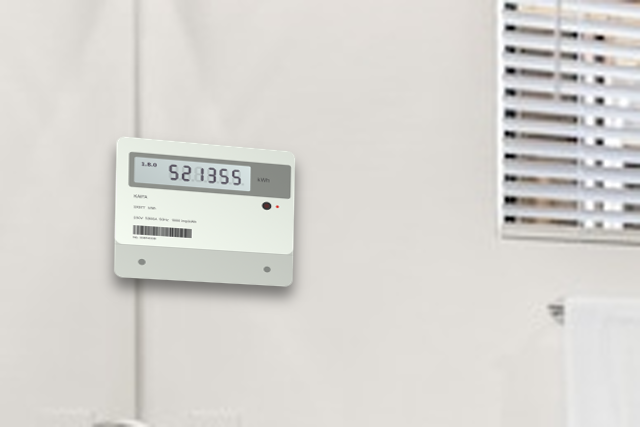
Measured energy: 521355 kWh
